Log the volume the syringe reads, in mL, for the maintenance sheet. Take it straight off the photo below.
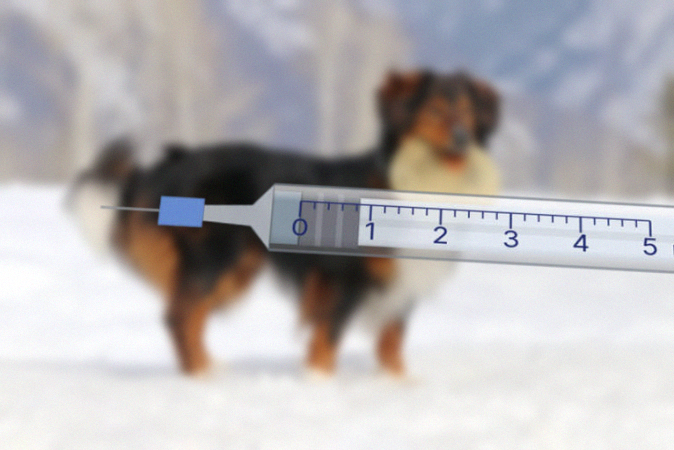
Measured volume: 0 mL
